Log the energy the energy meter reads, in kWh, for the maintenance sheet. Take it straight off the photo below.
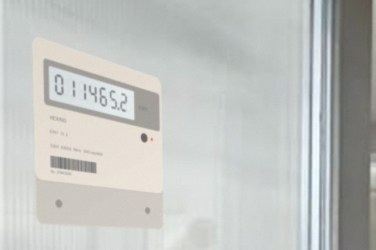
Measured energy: 11465.2 kWh
